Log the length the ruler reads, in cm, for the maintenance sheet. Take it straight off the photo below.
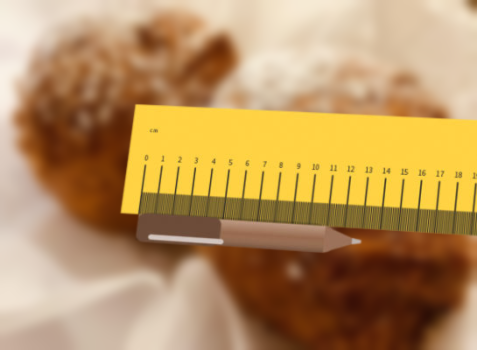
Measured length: 13 cm
